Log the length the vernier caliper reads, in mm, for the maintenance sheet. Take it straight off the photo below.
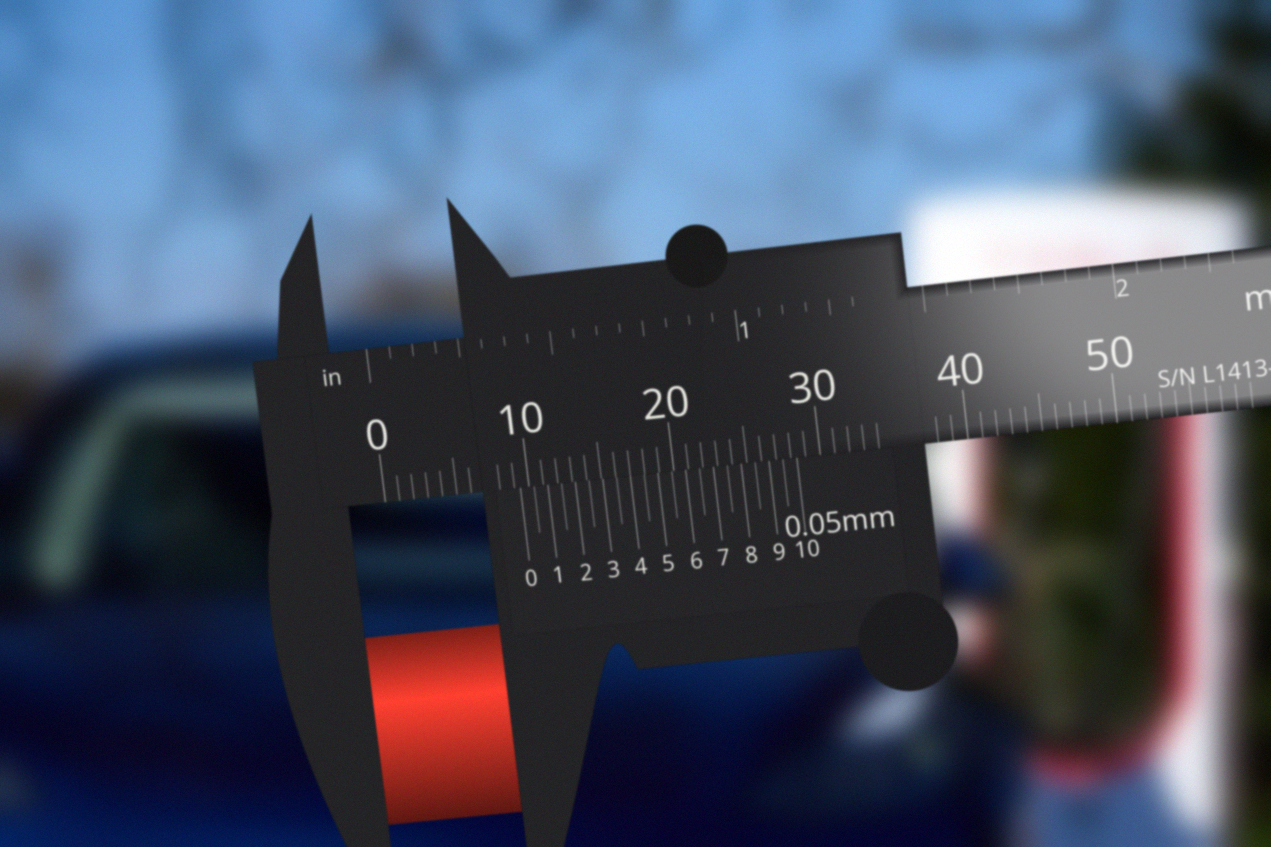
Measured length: 9.4 mm
